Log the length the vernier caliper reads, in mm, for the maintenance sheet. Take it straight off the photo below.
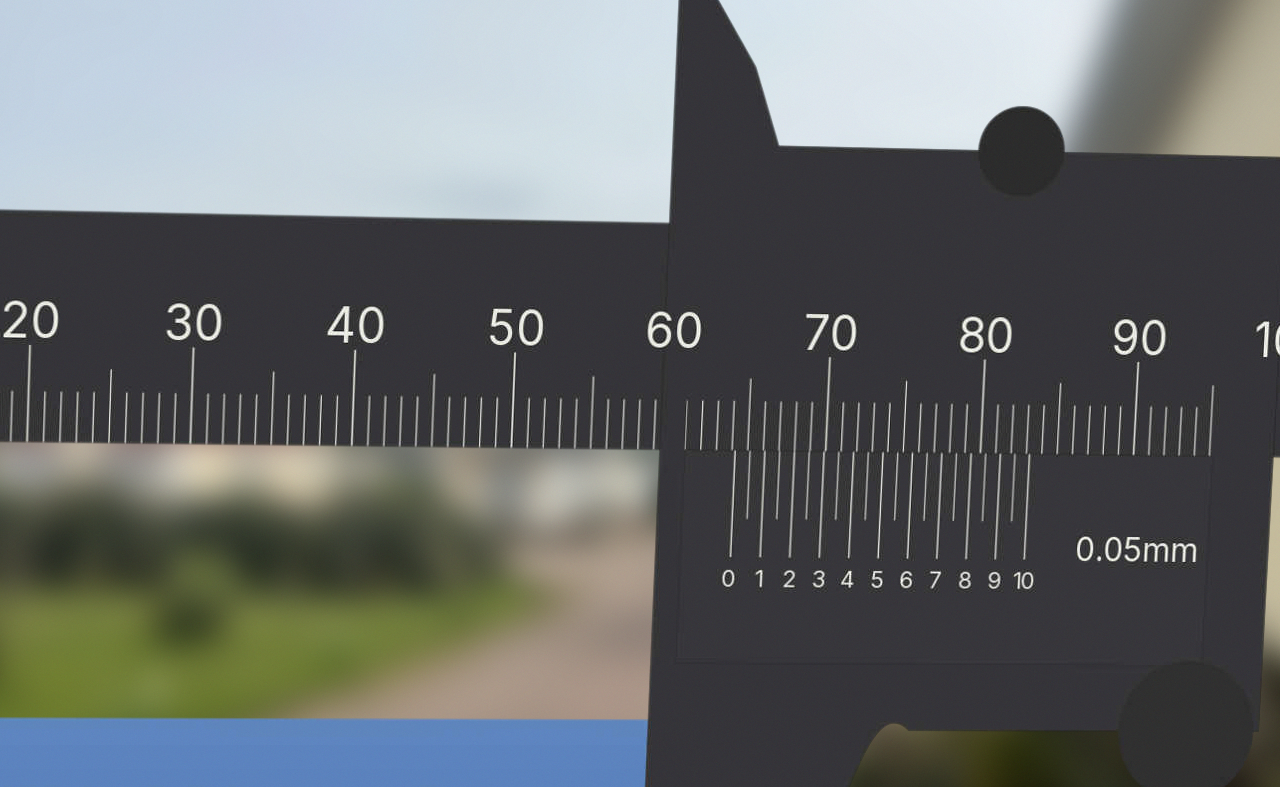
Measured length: 64.2 mm
